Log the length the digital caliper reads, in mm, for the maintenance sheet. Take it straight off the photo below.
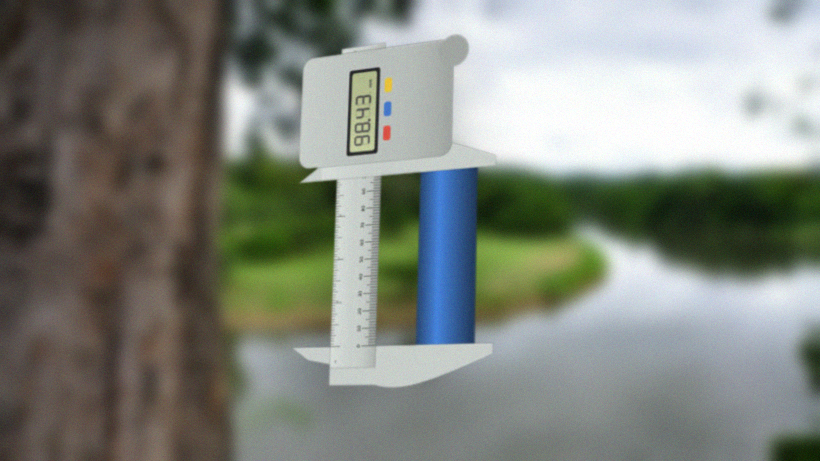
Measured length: 98.43 mm
